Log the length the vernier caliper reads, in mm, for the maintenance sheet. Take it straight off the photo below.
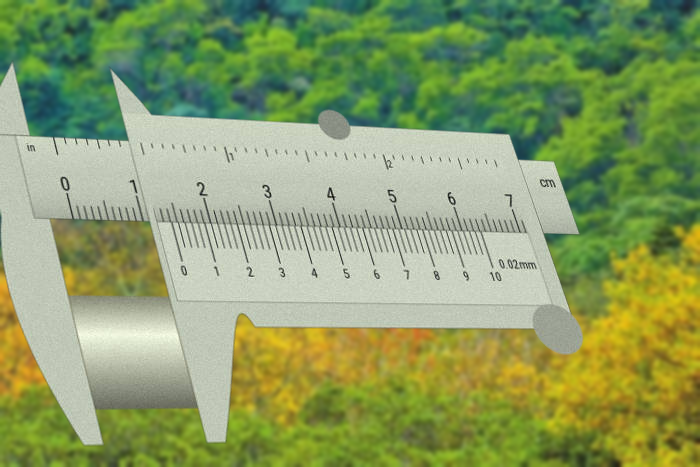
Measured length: 14.2 mm
